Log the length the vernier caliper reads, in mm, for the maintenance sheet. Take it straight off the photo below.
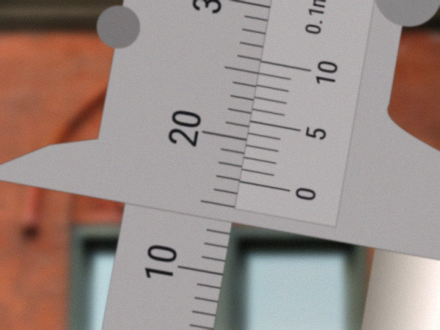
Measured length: 16.9 mm
